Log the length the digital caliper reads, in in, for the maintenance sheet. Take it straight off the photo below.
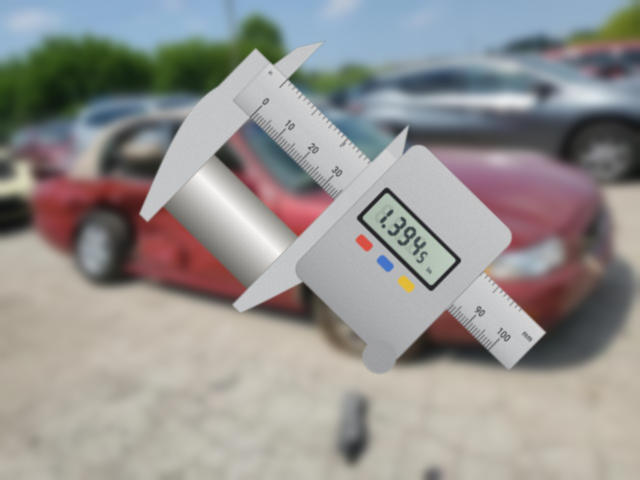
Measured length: 1.3945 in
